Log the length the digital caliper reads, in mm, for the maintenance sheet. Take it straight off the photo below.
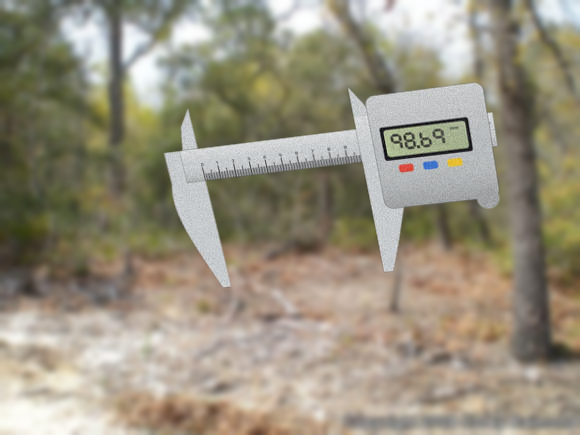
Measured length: 98.69 mm
